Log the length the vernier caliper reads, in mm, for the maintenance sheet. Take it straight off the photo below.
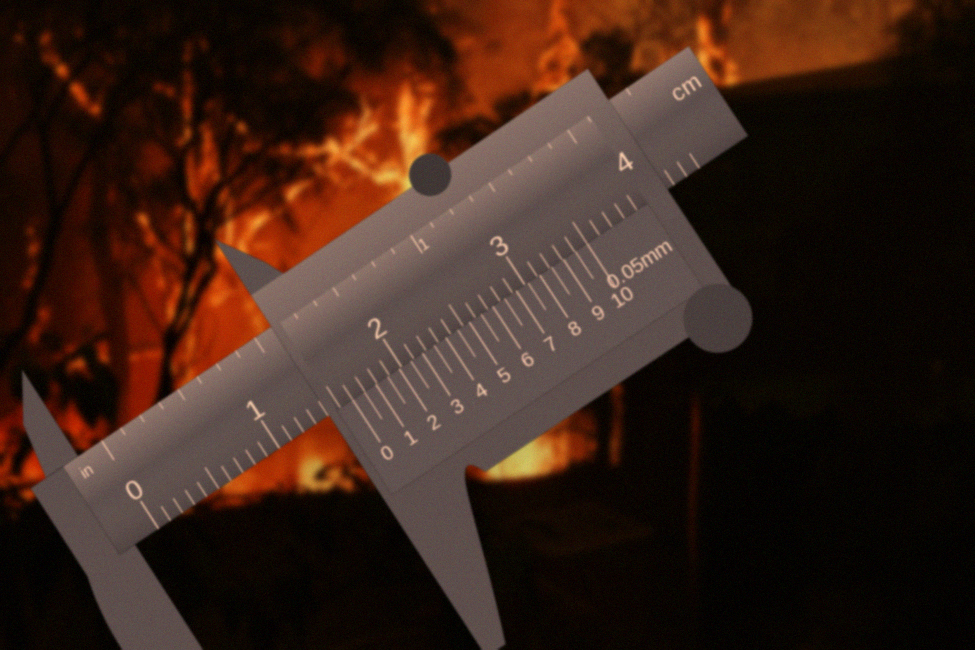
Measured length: 16.0 mm
